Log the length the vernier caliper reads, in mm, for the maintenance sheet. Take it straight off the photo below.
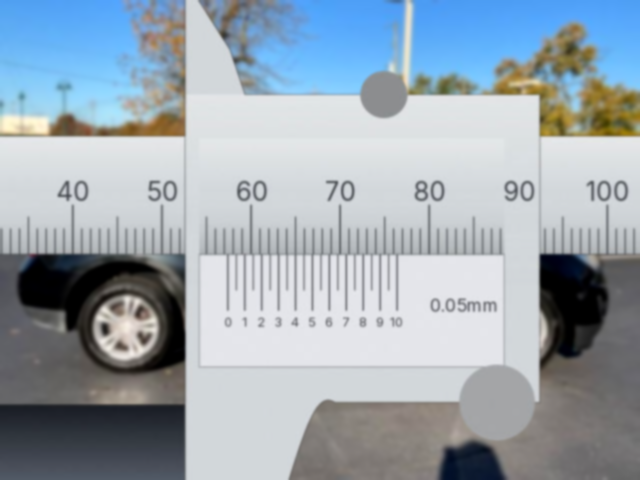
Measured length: 57.4 mm
